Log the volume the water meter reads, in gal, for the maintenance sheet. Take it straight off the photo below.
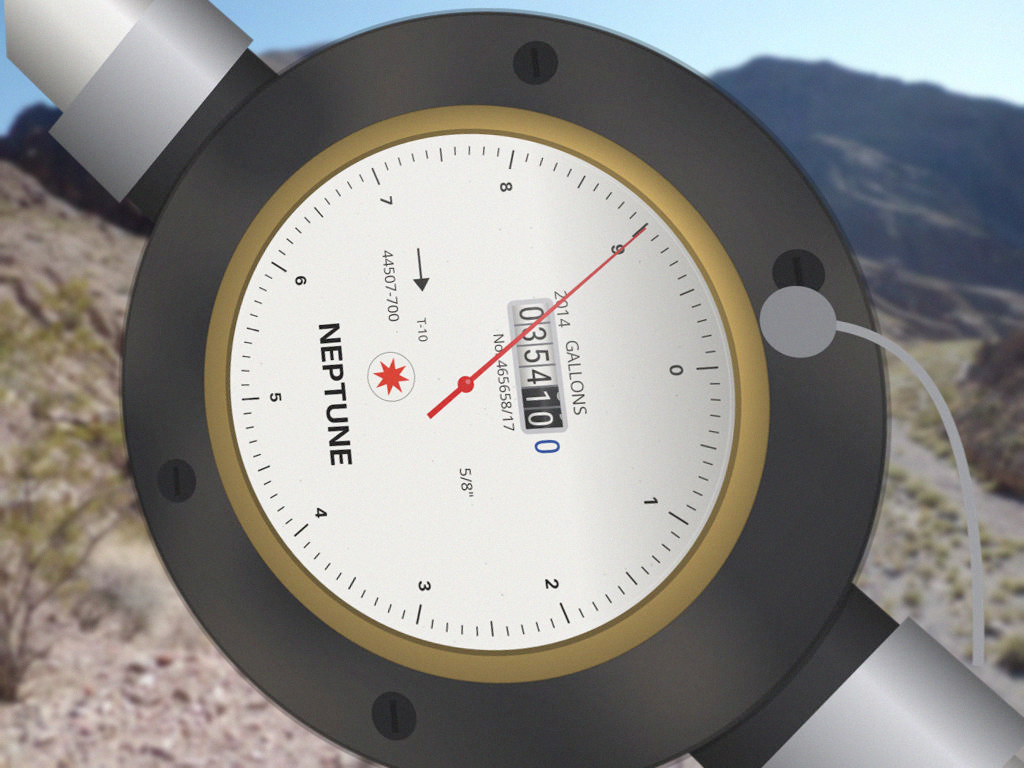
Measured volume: 354099.0 gal
